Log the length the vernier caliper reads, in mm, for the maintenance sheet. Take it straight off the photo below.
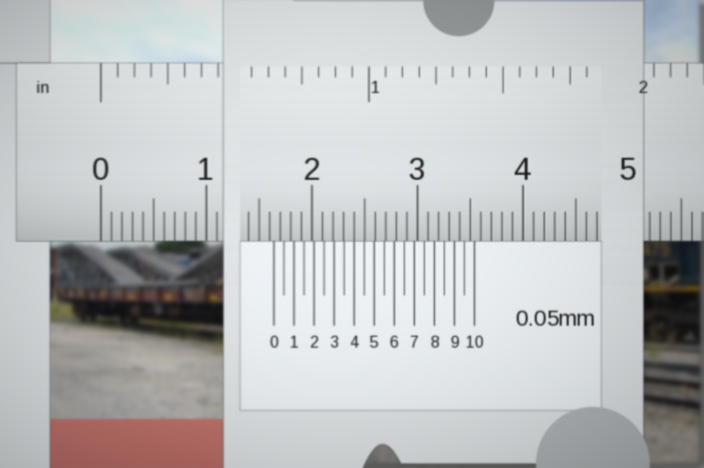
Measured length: 16.4 mm
